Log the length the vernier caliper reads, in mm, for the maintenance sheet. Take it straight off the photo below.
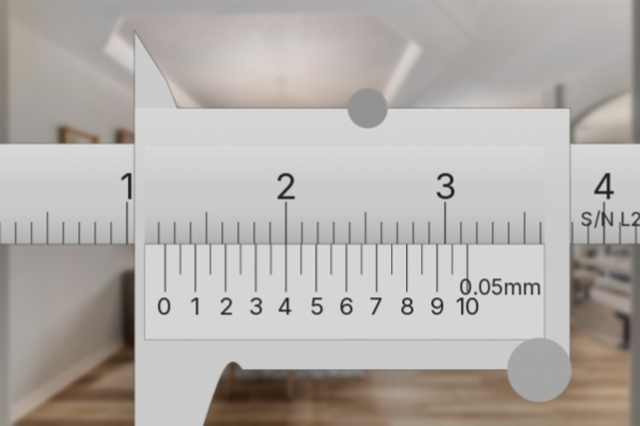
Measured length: 12.4 mm
